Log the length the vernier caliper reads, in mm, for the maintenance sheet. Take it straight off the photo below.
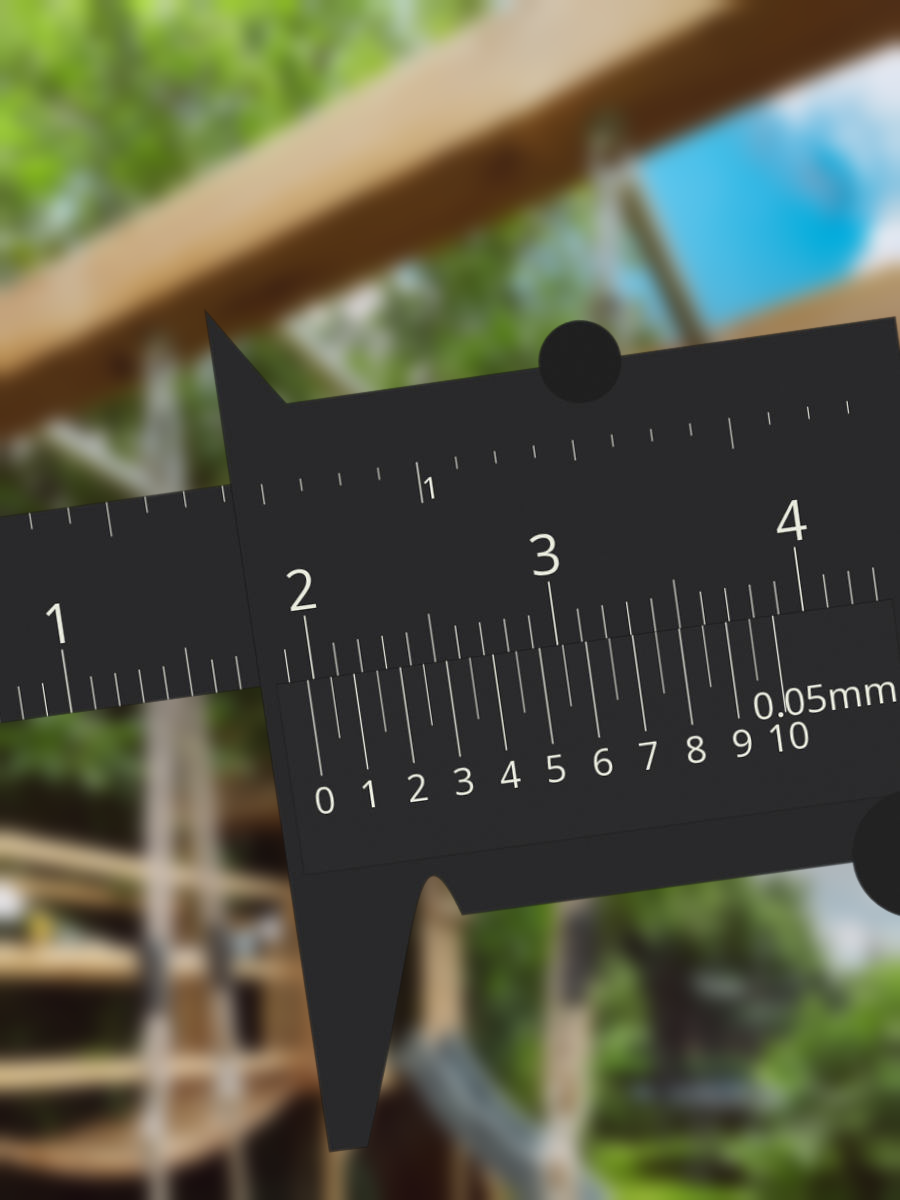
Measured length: 19.75 mm
